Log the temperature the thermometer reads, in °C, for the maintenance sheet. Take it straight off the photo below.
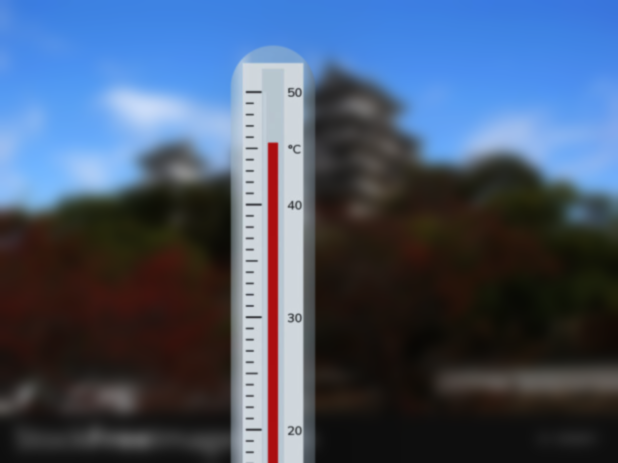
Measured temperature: 45.5 °C
